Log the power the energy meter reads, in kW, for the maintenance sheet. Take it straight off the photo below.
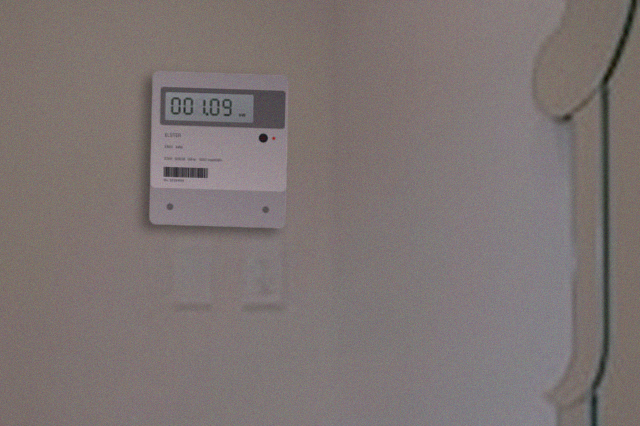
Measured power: 1.09 kW
